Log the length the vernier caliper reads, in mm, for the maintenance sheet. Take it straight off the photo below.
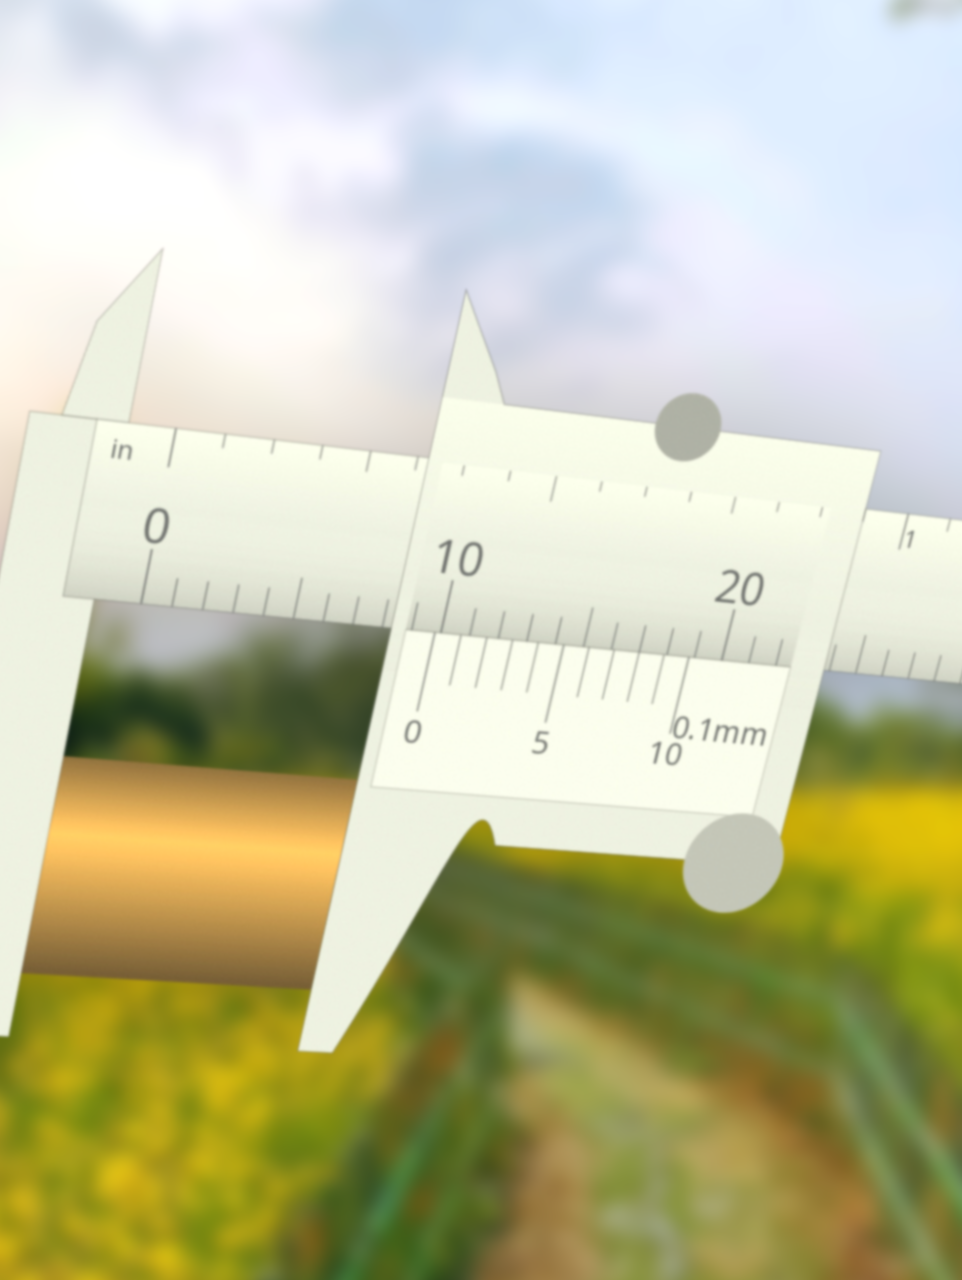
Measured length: 9.8 mm
